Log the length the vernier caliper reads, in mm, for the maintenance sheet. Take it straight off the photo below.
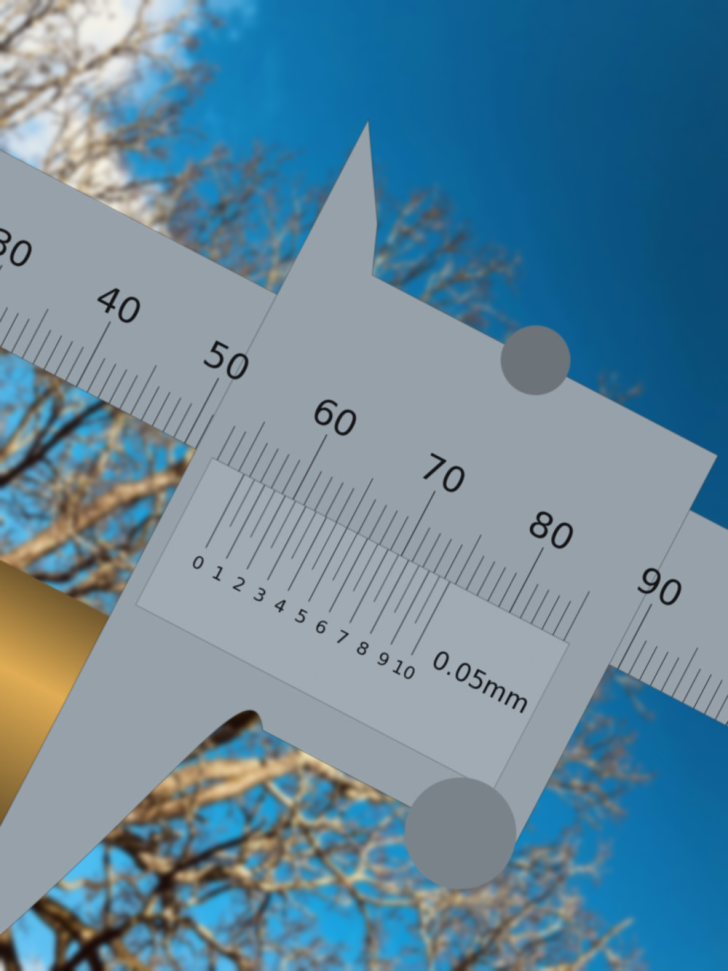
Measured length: 55.5 mm
